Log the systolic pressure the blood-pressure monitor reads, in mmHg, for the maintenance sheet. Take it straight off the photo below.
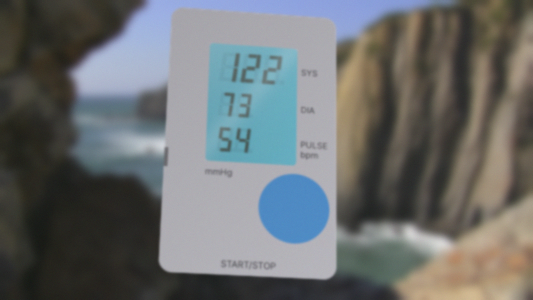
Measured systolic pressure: 122 mmHg
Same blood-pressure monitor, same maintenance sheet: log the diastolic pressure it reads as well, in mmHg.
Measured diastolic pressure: 73 mmHg
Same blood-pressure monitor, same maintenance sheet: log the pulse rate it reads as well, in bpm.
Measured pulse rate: 54 bpm
